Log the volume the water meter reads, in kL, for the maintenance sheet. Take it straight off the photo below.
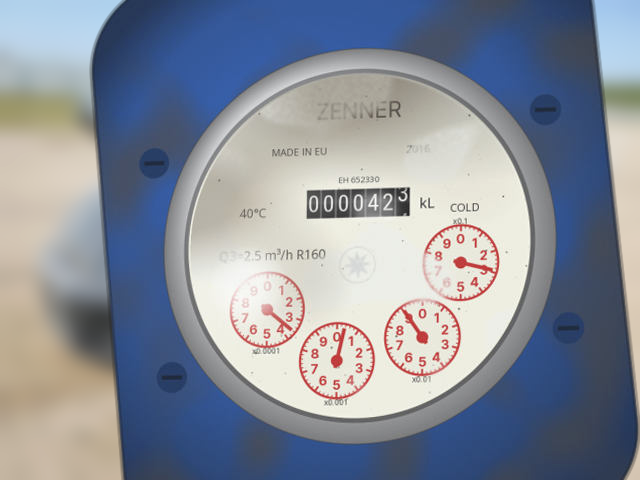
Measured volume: 423.2903 kL
